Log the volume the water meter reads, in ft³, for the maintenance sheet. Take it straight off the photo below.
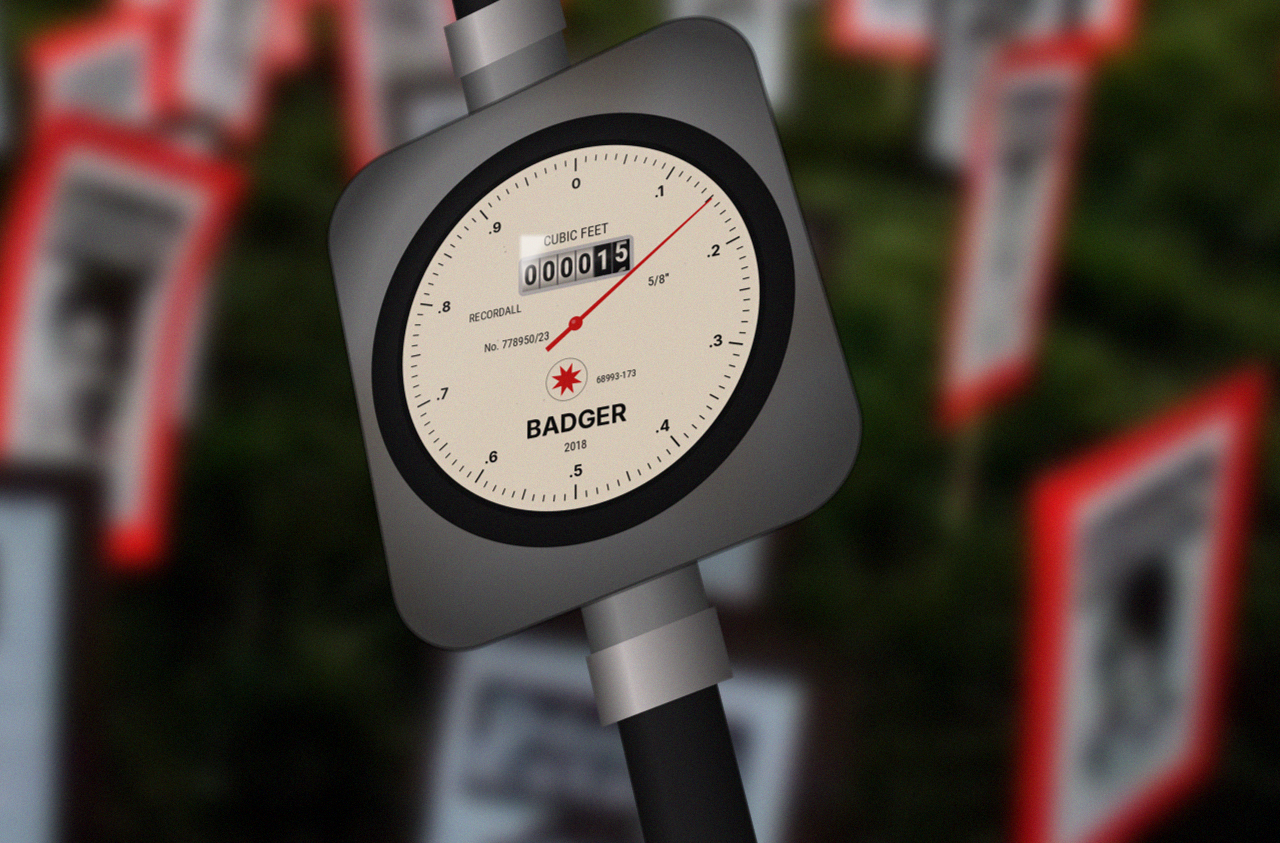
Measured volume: 15.15 ft³
